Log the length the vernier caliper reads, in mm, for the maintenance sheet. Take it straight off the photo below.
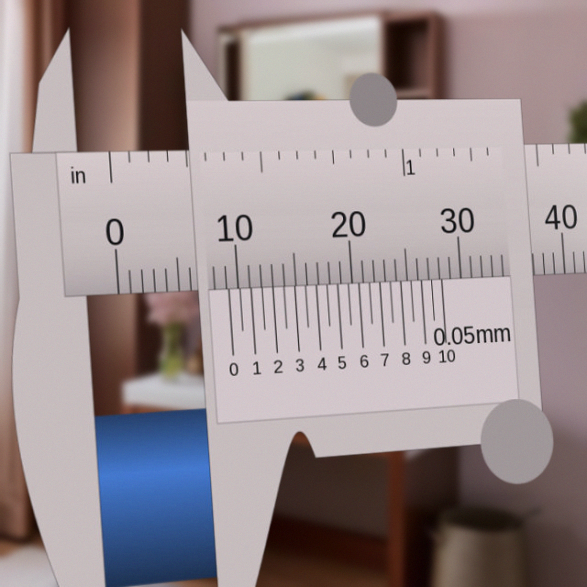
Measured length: 9.2 mm
